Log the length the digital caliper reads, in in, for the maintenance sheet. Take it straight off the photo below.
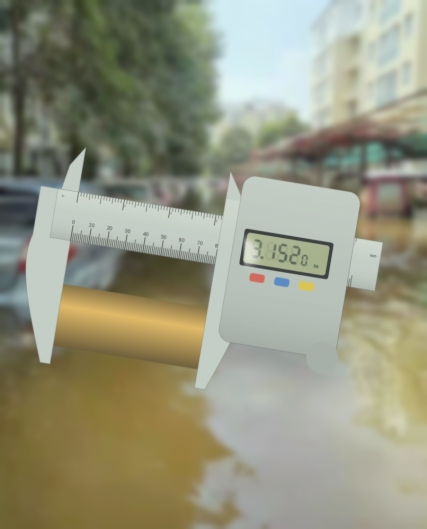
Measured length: 3.1520 in
